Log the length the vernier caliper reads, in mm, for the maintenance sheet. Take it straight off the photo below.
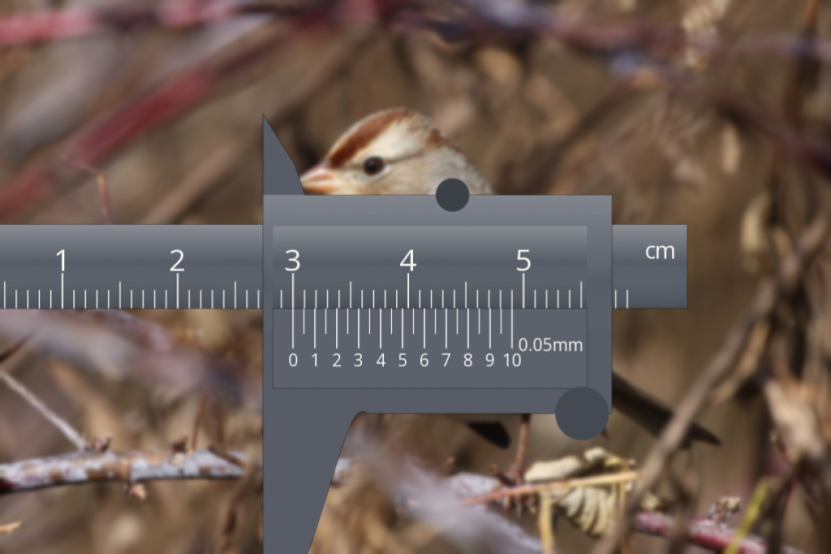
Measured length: 30.0 mm
